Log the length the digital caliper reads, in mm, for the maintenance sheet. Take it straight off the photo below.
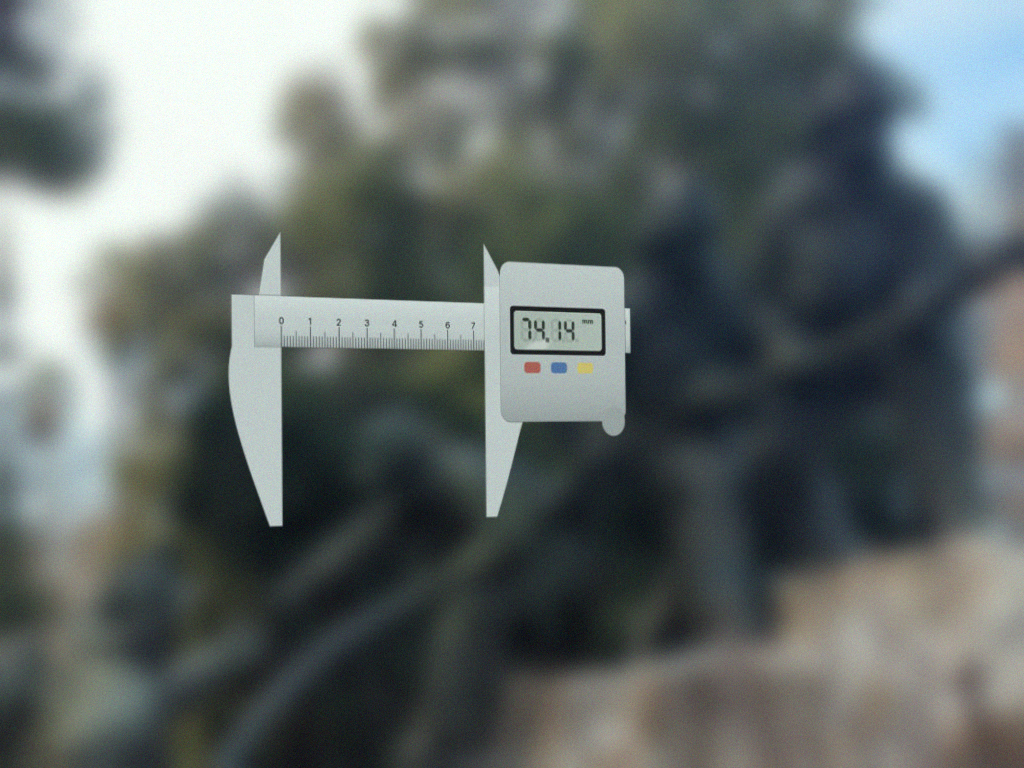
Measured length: 74.14 mm
